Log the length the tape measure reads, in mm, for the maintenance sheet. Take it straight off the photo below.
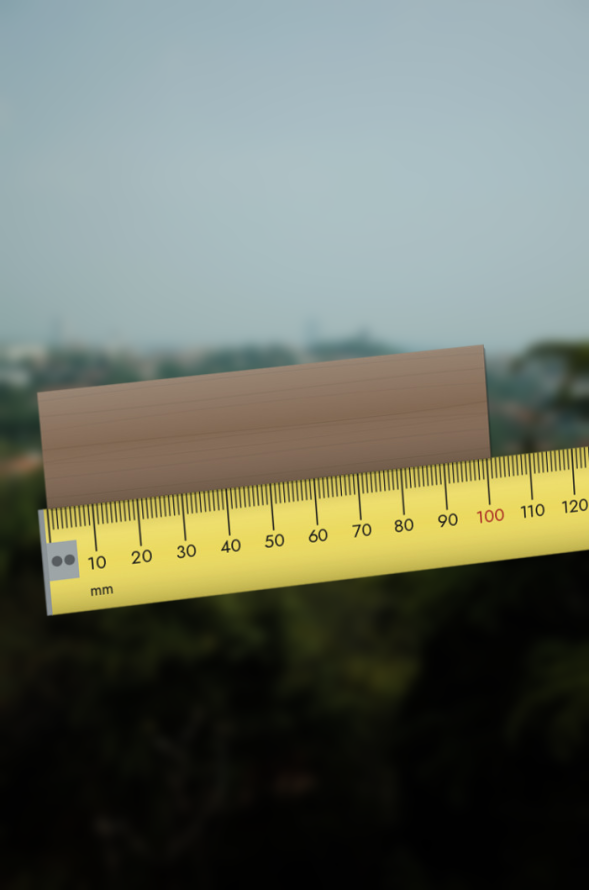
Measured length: 101 mm
